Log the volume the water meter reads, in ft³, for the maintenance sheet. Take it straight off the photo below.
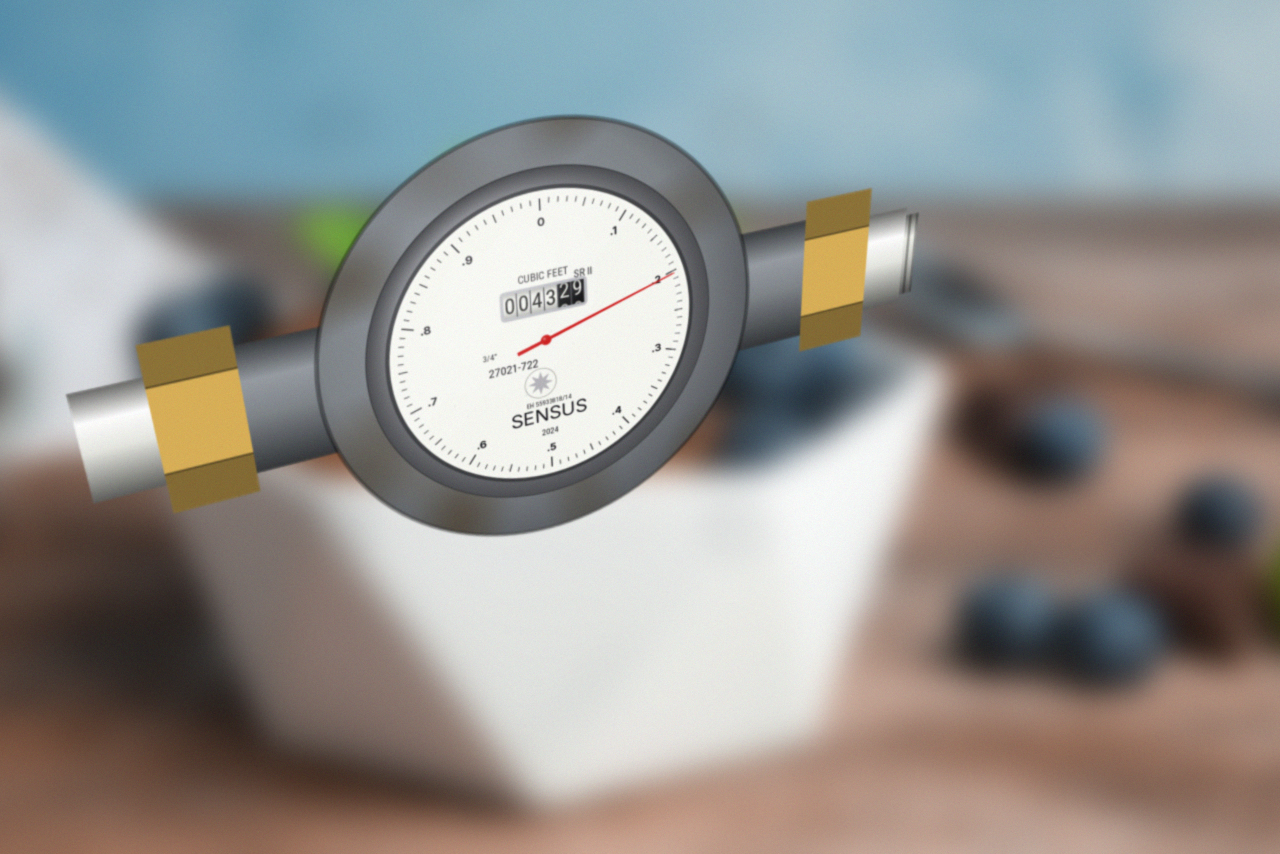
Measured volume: 4329.20 ft³
